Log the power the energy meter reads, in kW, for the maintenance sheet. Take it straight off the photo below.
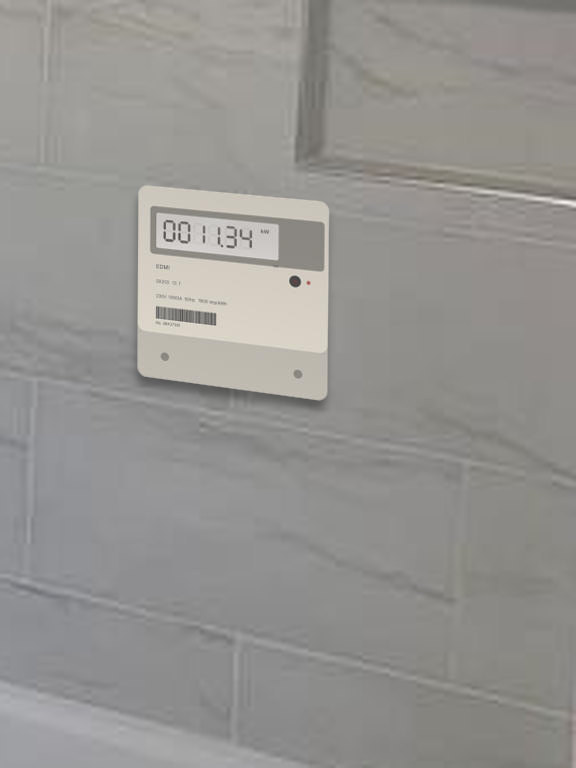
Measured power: 11.34 kW
